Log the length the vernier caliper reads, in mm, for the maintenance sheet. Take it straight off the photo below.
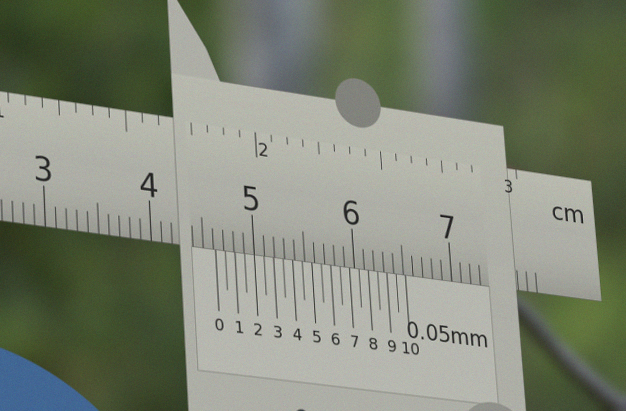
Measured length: 46.2 mm
